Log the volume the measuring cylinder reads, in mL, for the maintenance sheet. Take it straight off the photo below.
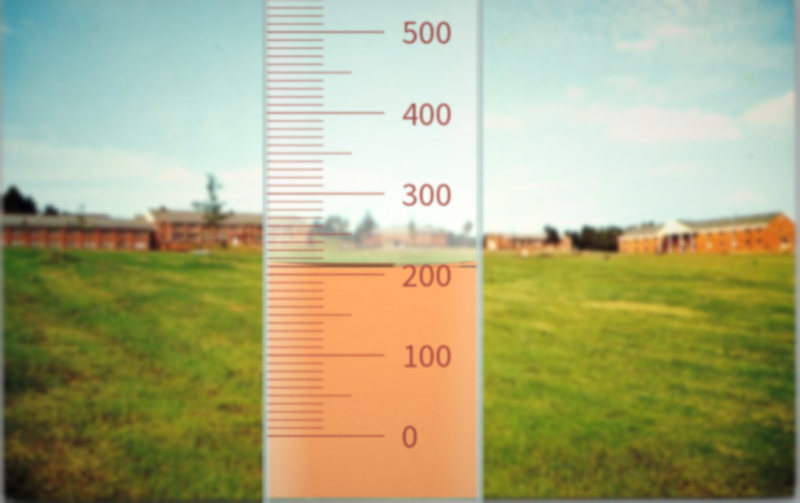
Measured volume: 210 mL
